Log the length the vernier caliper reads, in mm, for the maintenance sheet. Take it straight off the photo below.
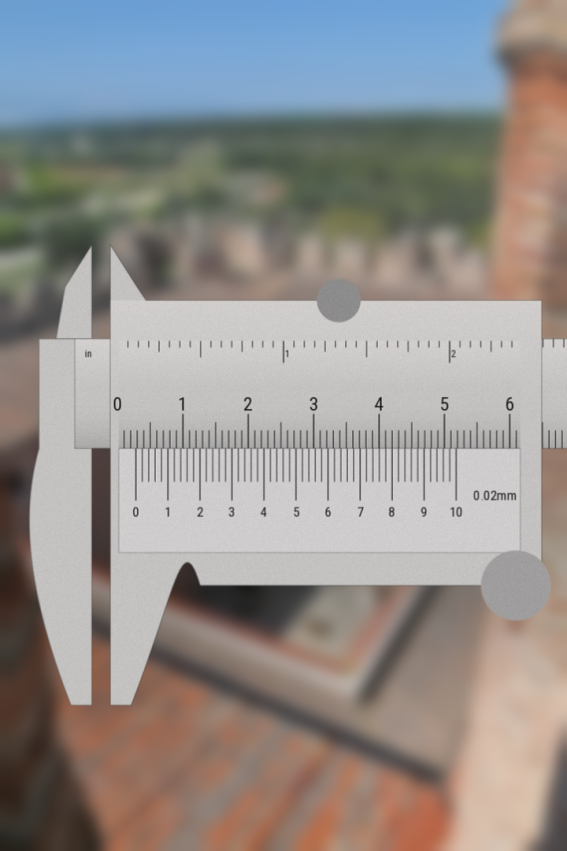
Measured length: 2.8 mm
